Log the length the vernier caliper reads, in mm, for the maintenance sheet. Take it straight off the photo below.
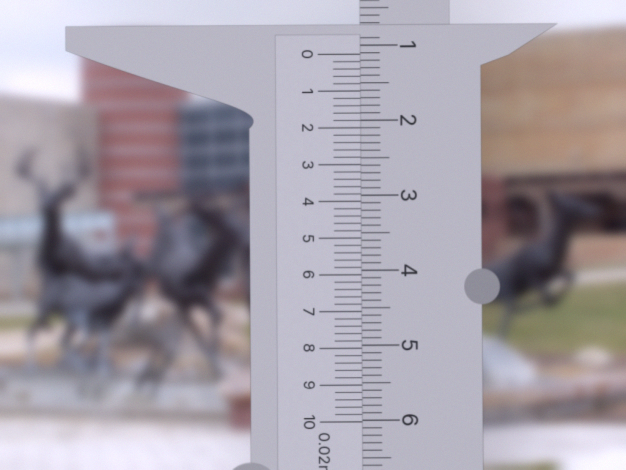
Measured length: 11.2 mm
